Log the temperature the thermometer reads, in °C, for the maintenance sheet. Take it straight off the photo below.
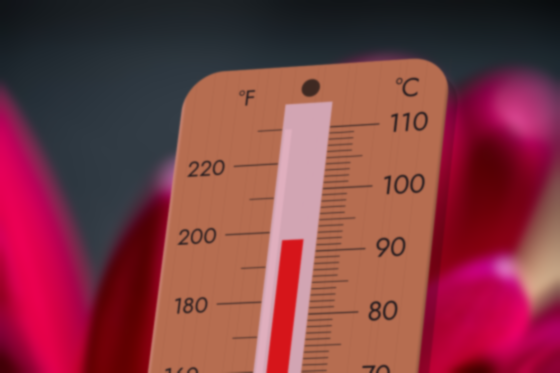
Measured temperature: 92 °C
